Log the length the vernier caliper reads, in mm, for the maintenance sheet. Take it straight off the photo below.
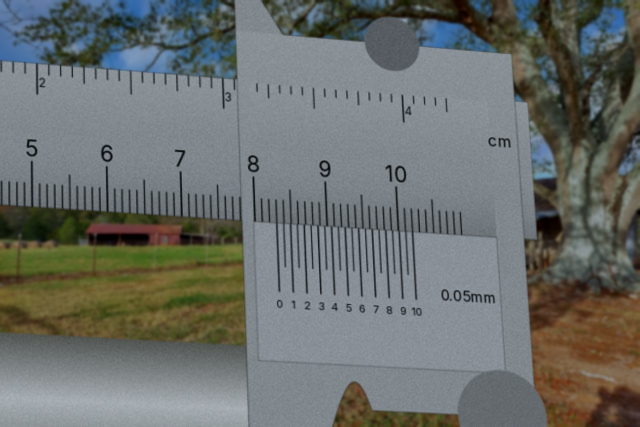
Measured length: 83.0 mm
